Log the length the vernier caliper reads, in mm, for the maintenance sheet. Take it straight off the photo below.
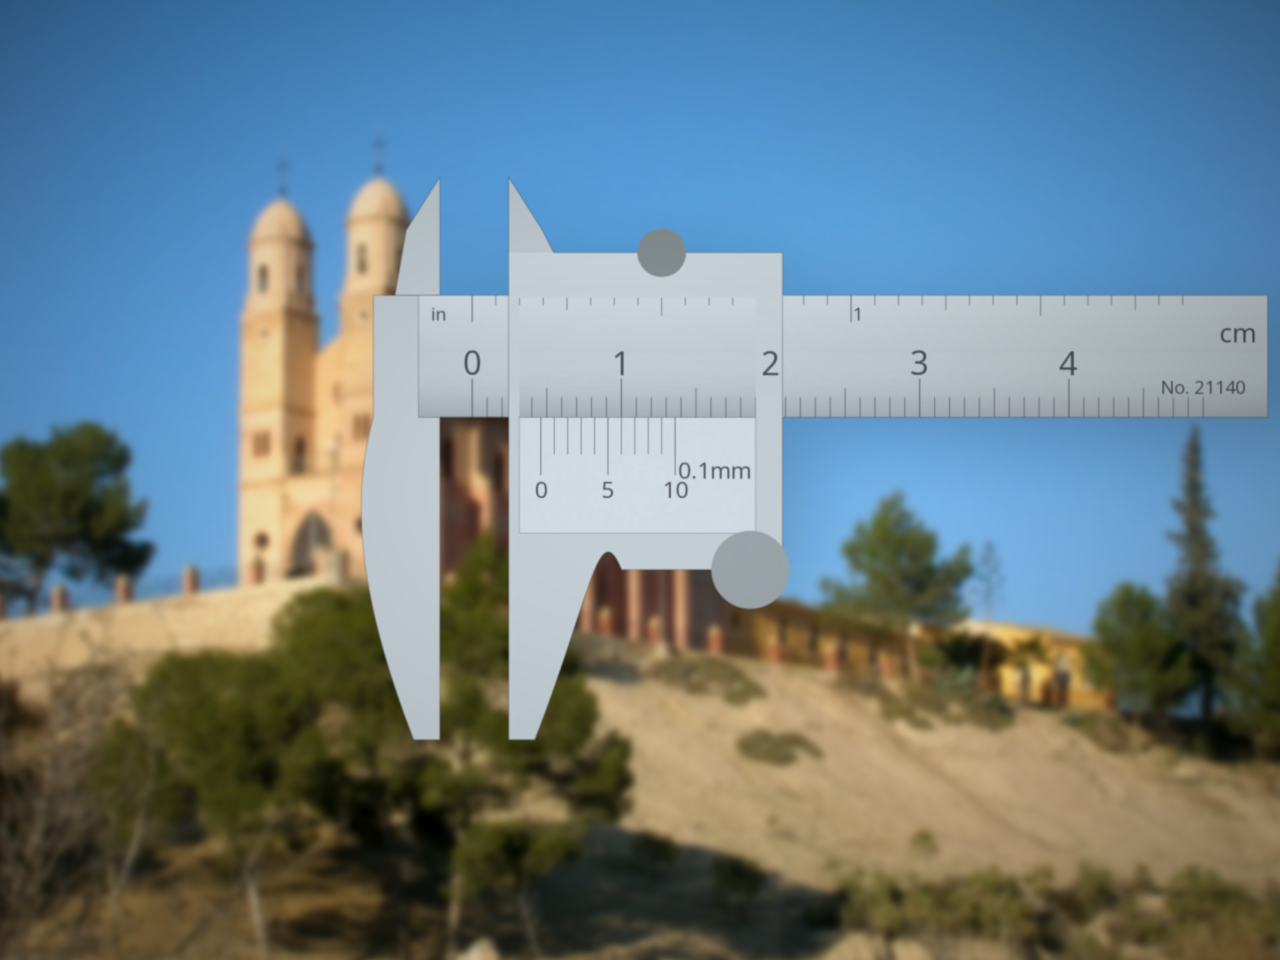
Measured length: 4.6 mm
